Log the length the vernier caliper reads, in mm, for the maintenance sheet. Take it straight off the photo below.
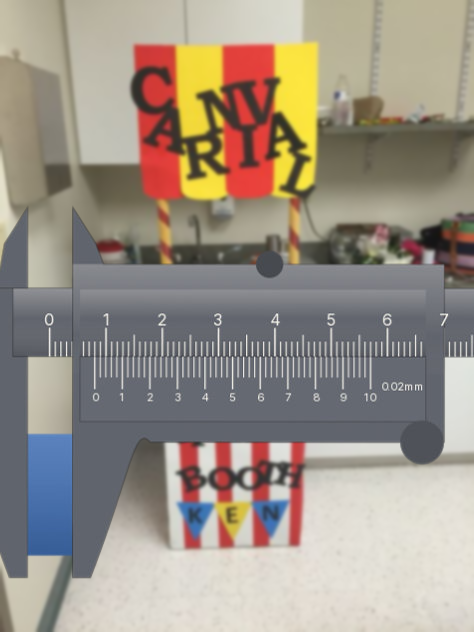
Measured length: 8.0 mm
